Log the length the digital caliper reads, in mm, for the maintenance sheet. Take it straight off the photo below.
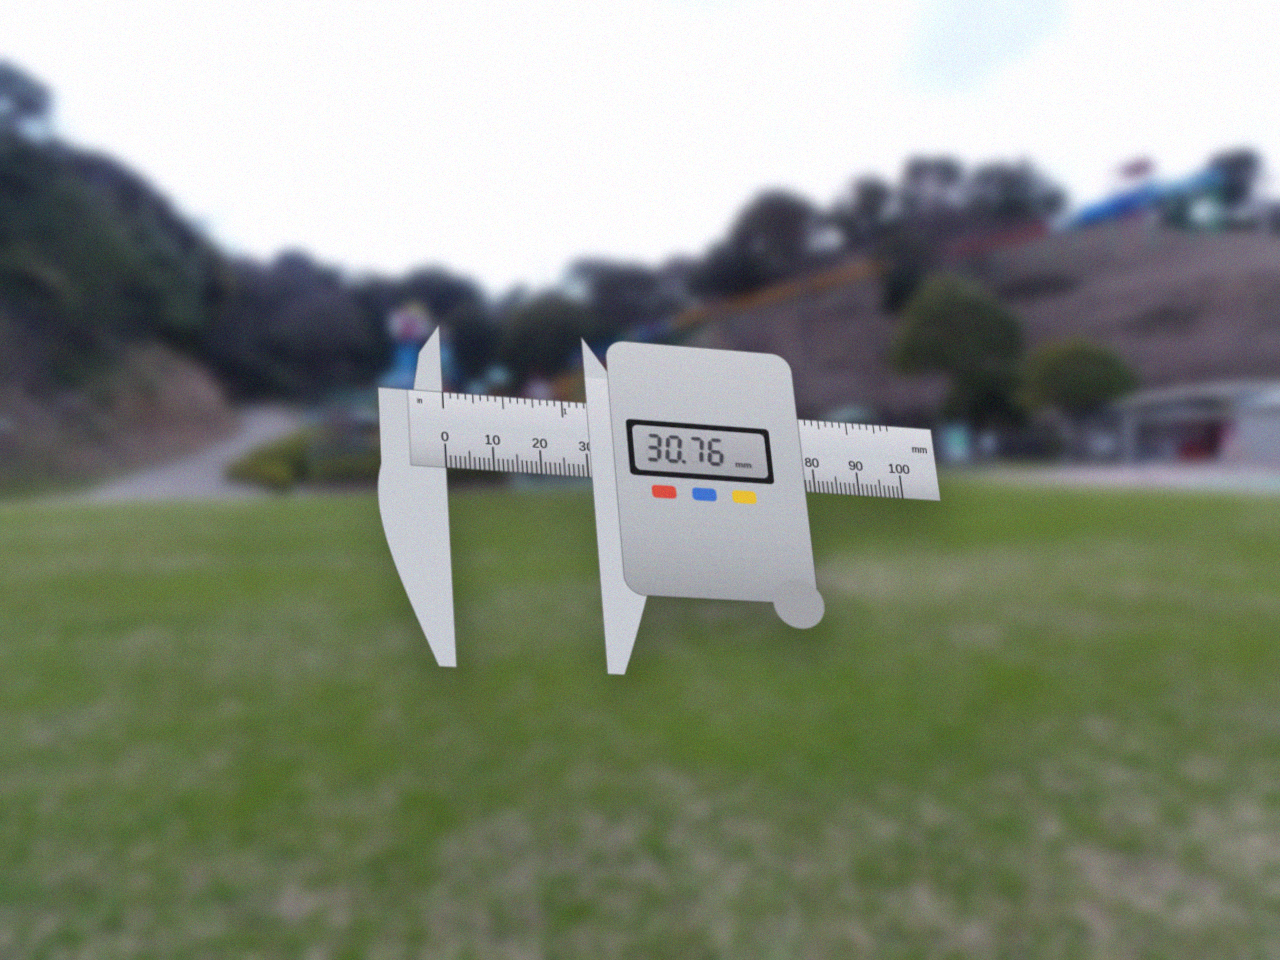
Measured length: 30.76 mm
